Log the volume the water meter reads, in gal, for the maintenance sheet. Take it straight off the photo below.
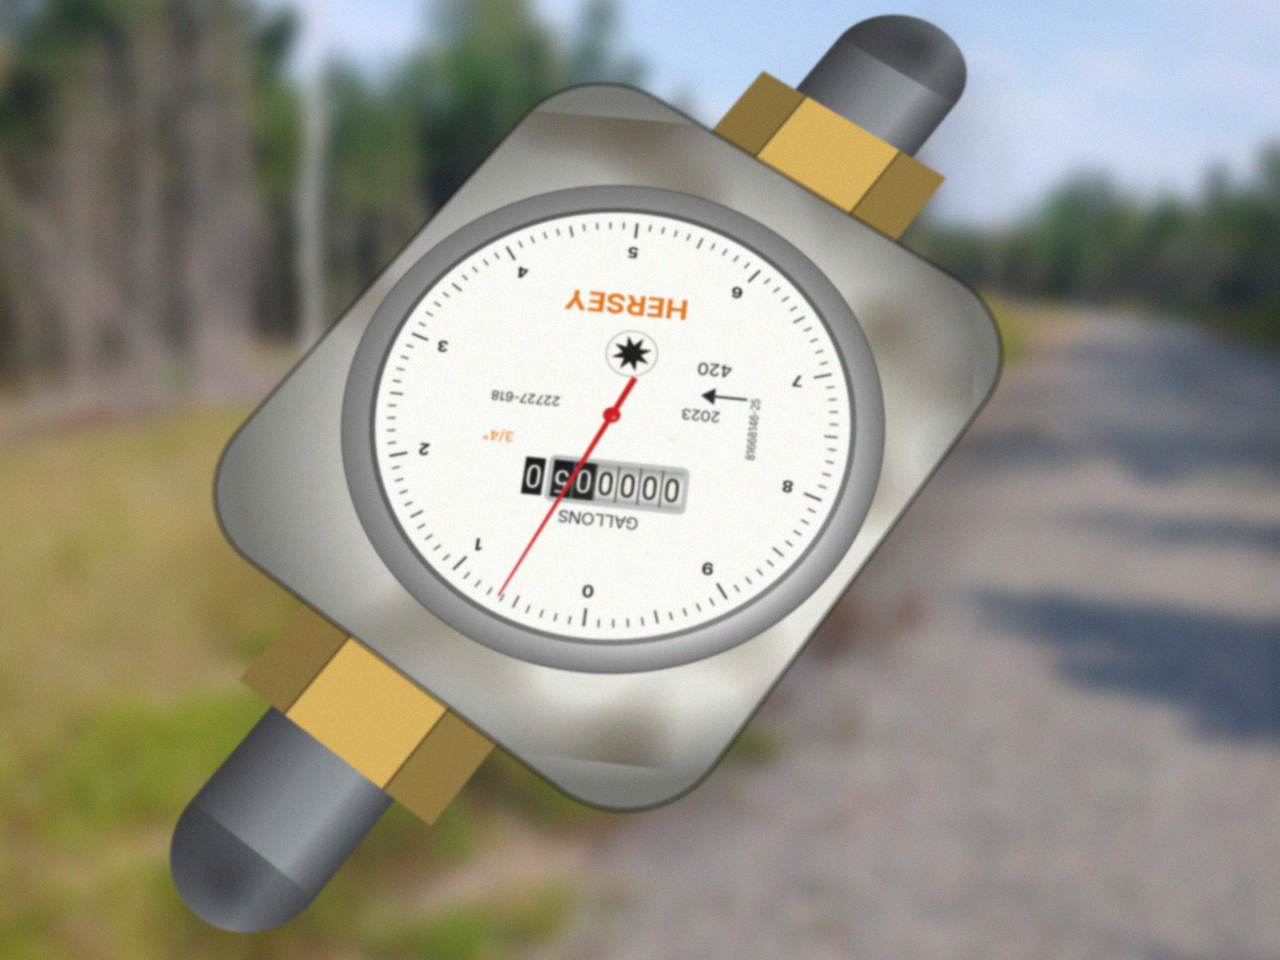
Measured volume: 50.6 gal
